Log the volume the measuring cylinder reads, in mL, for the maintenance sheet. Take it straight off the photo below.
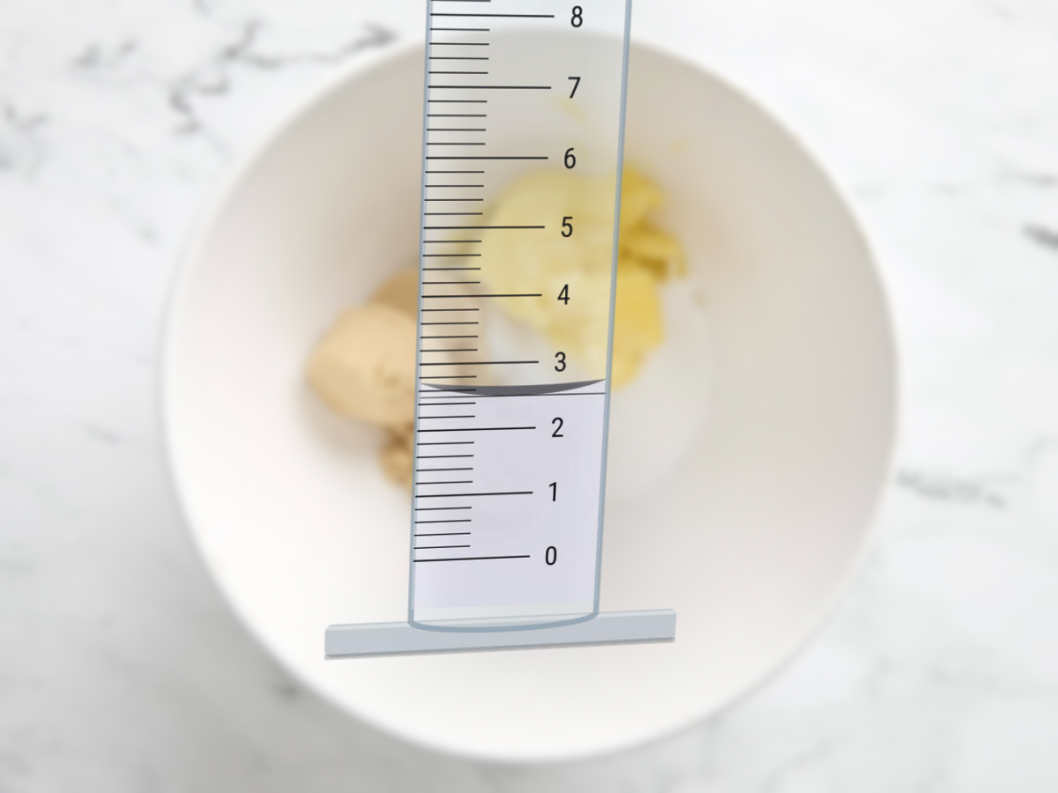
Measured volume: 2.5 mL
